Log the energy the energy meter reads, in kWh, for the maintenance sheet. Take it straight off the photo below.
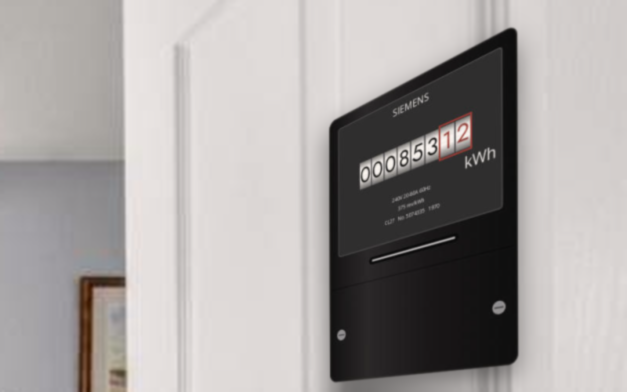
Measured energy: 853.12 kWh
